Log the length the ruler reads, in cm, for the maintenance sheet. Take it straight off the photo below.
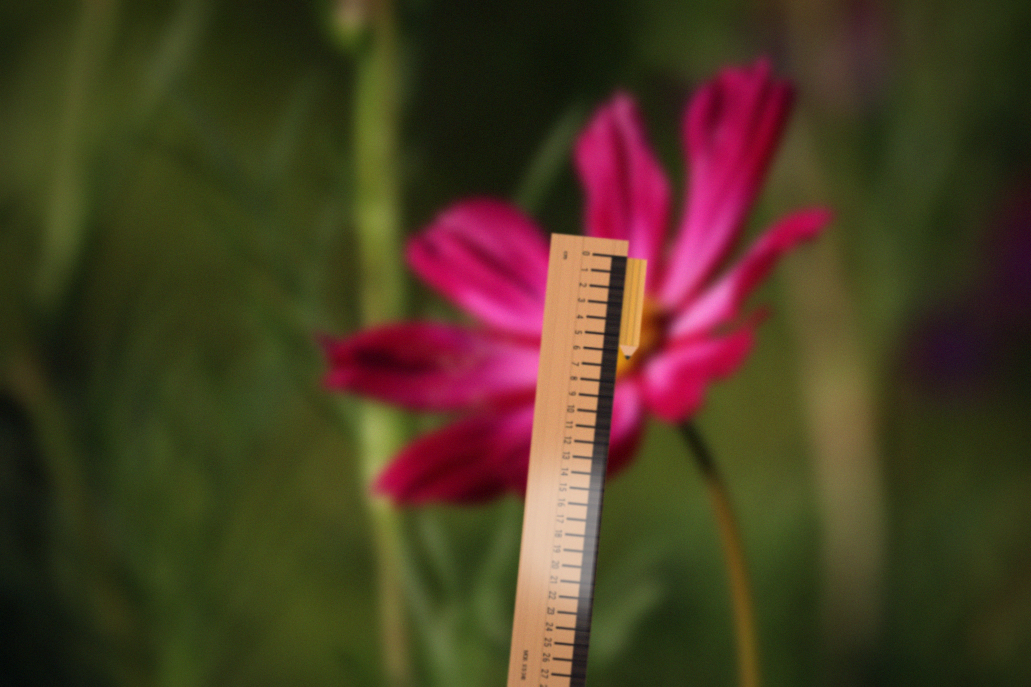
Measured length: 6.5 cm
